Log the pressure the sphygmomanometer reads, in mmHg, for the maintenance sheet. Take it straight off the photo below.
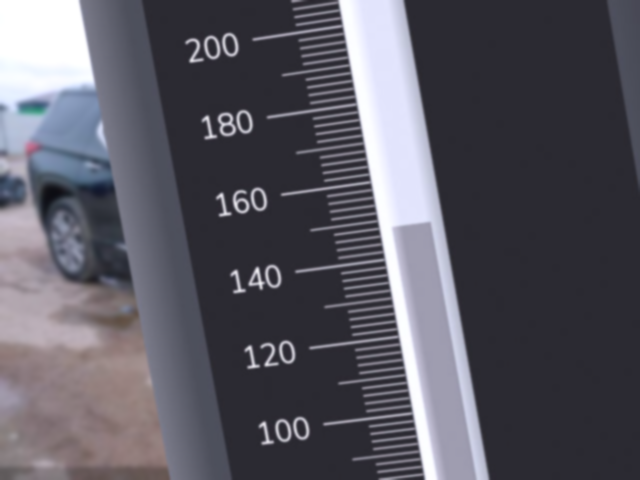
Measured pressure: 148 mmHg
